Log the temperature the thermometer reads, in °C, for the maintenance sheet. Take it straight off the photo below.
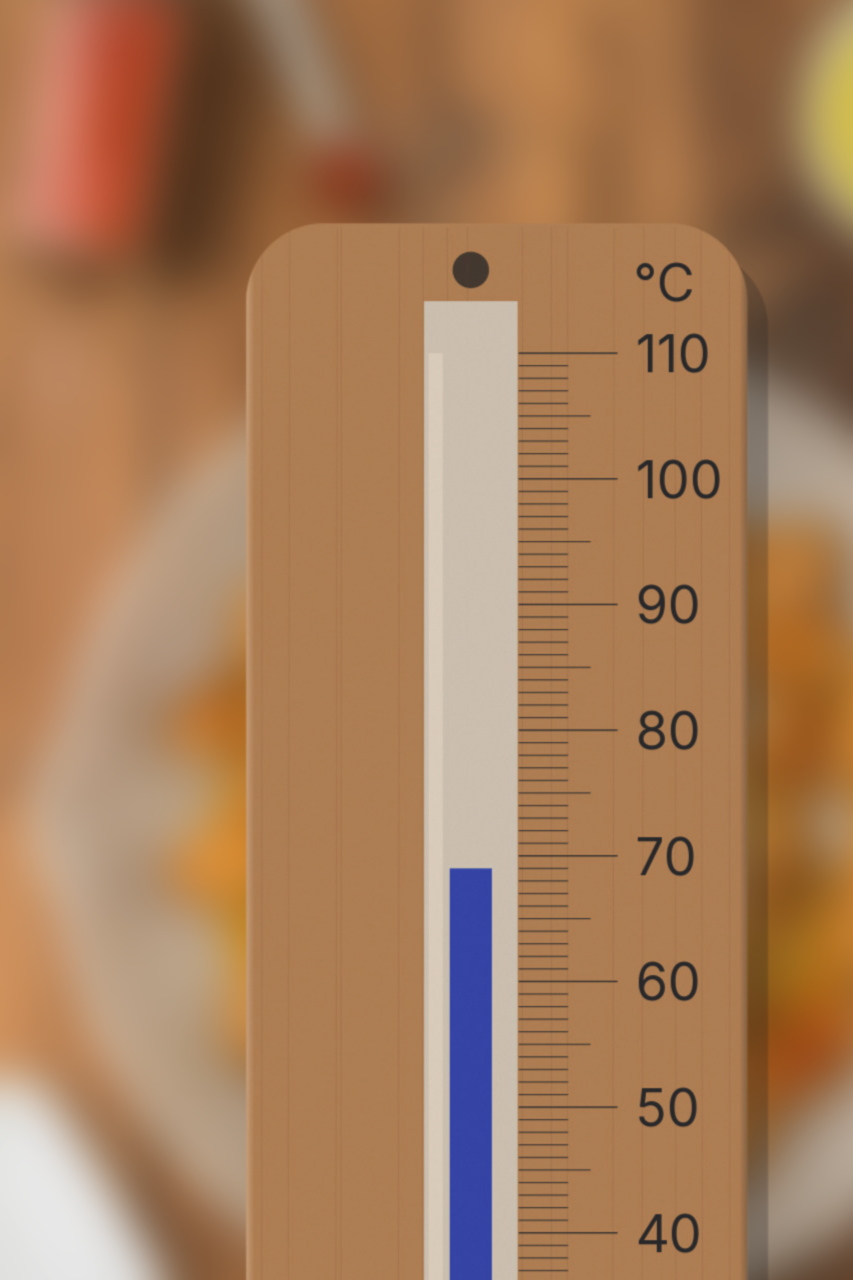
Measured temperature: 69 °C
